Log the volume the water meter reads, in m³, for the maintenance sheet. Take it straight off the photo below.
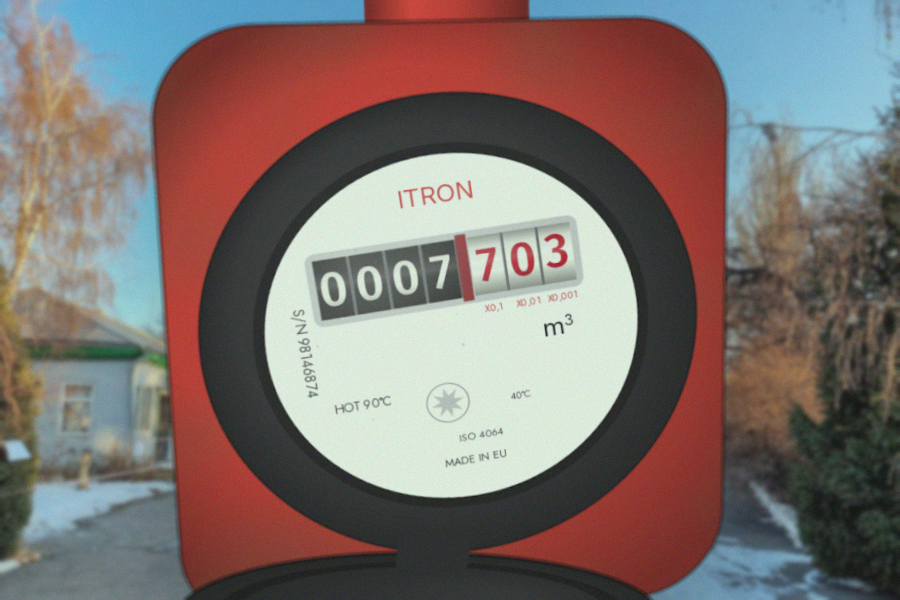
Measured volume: 7.703 m³
